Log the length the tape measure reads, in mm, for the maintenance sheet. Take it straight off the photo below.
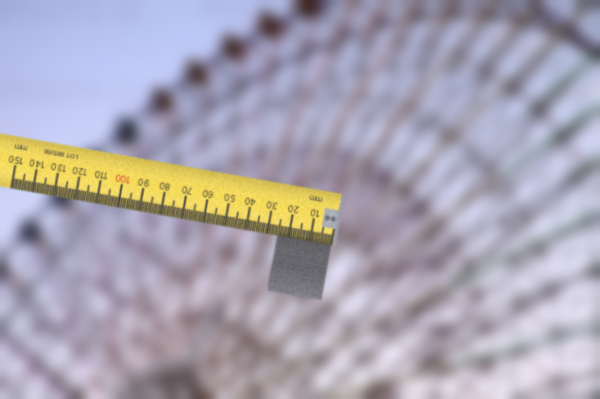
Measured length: 25 mm
